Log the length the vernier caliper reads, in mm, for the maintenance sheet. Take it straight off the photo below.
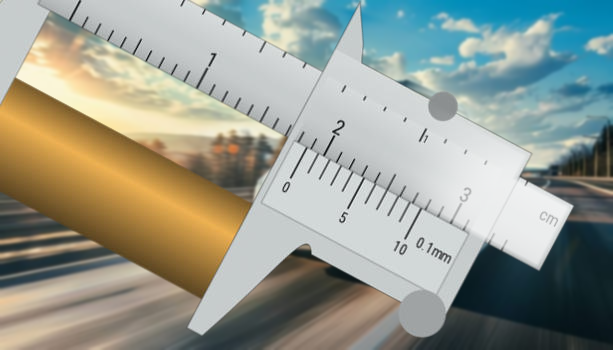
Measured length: 18.7 mm
